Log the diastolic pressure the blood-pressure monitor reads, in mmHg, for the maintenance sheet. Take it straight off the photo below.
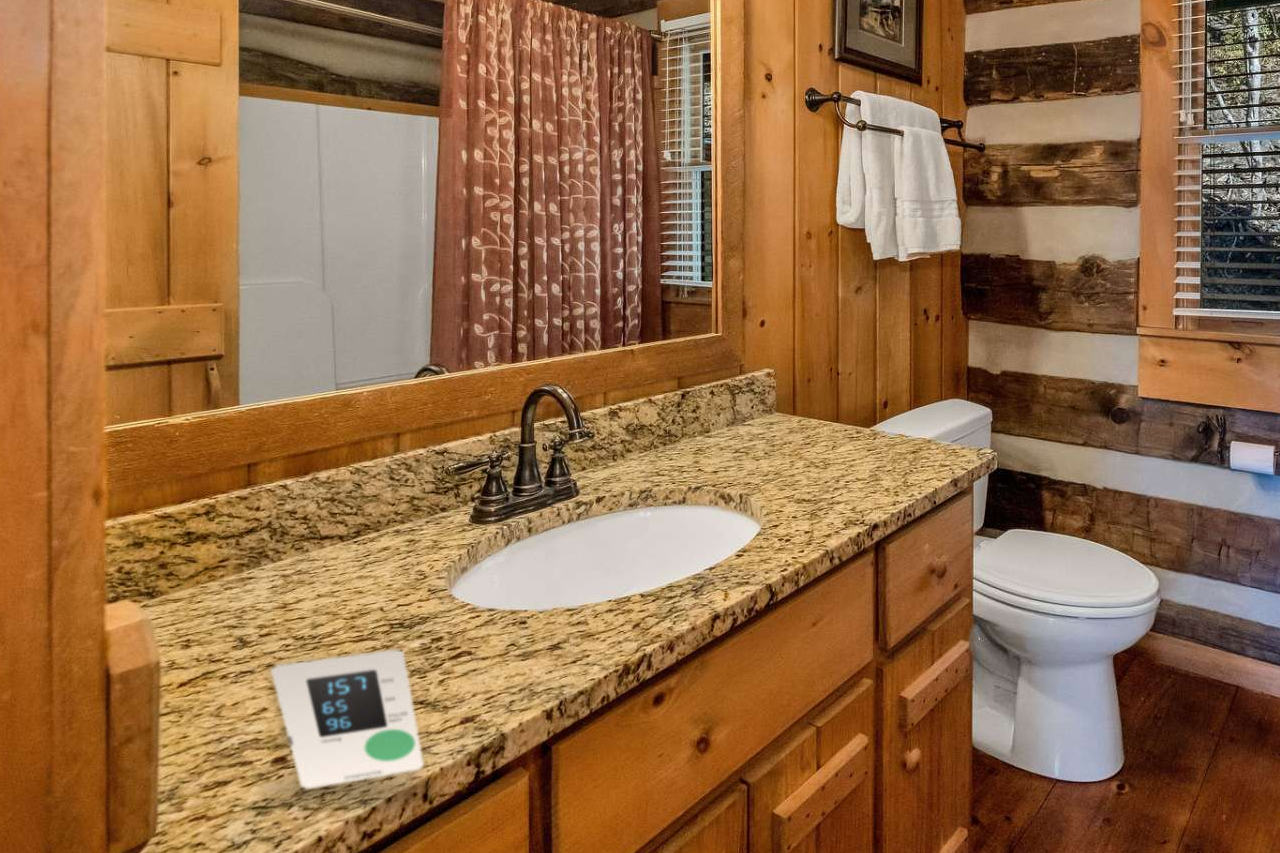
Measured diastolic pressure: 65 mmHg
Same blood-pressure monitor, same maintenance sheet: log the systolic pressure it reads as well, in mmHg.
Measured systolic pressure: 157 mmHg
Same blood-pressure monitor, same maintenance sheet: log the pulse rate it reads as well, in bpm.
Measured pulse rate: 96 bpm
